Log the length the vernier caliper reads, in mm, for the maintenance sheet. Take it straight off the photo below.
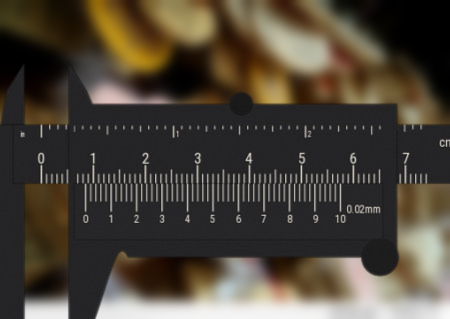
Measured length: 8.5 mm
